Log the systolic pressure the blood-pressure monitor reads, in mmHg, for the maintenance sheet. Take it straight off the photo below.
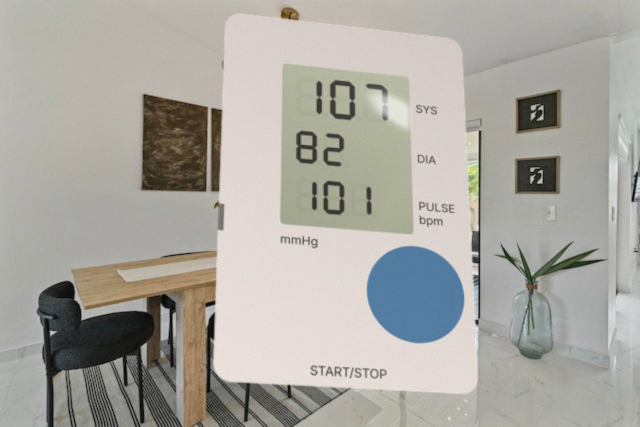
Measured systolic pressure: 107 mmHg
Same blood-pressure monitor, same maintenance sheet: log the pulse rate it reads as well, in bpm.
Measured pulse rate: 101 bpm
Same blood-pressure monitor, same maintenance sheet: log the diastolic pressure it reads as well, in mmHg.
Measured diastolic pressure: 82 mmHg
